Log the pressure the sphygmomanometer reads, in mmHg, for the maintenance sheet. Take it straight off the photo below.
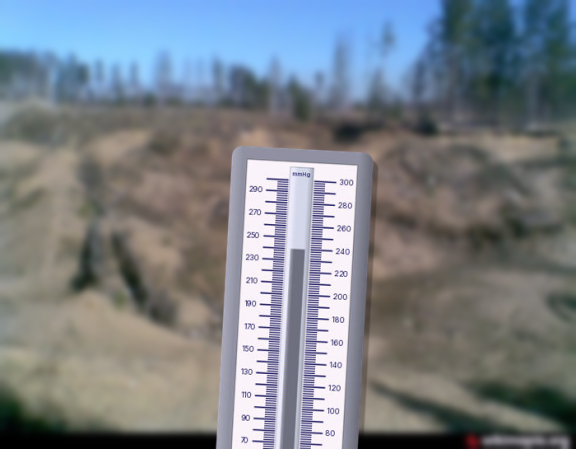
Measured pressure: 240 mmHg
